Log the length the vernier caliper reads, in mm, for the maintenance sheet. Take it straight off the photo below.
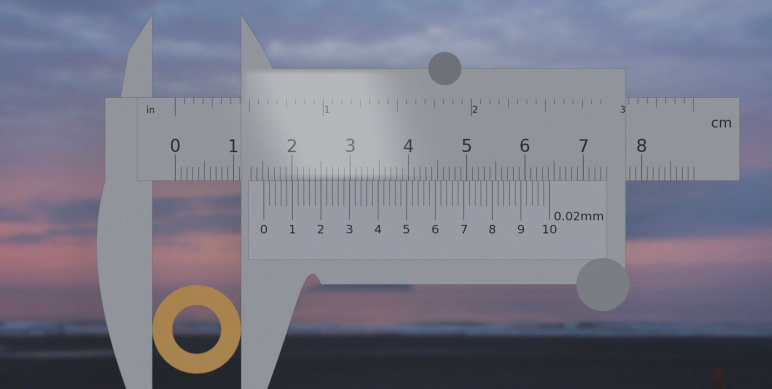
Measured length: 15.2 mm
